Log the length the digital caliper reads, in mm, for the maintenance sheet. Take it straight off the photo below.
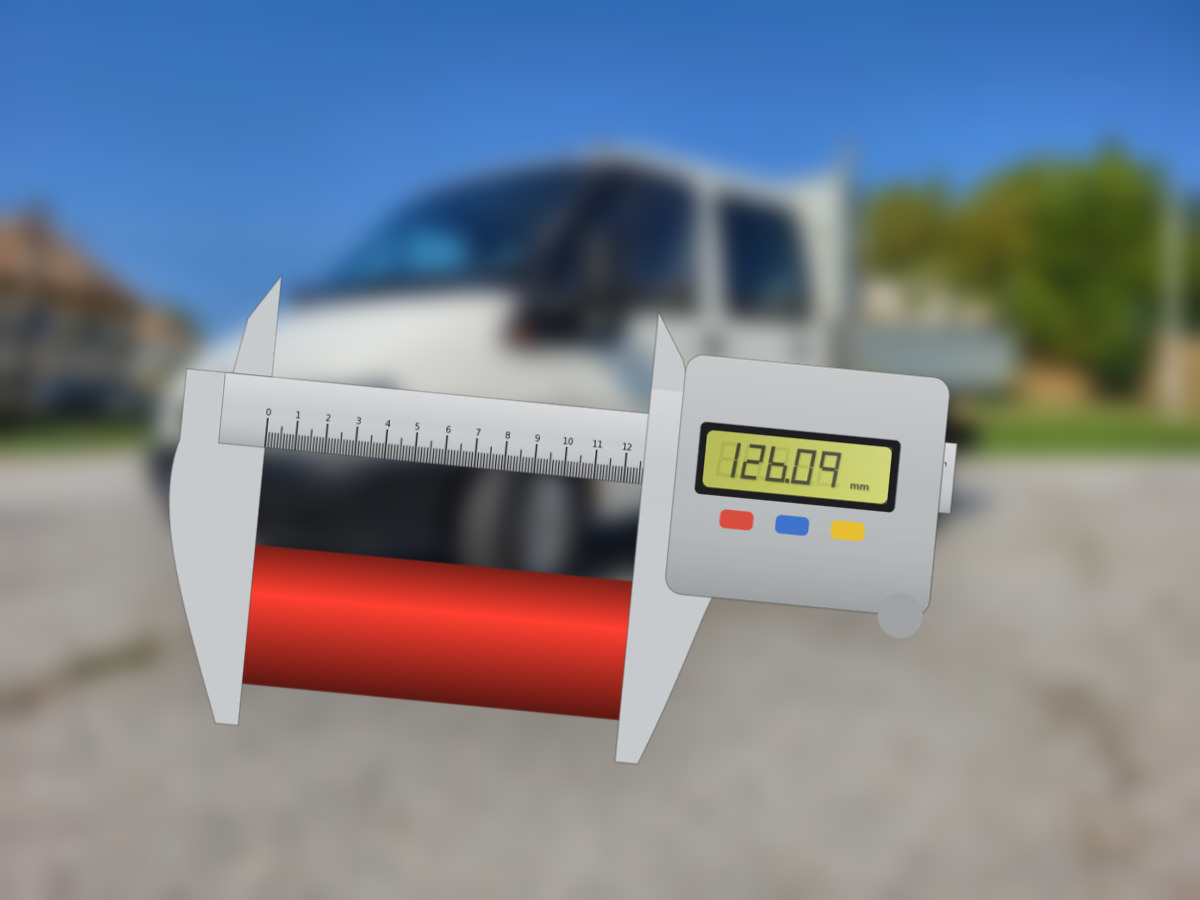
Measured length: 126.09 mm
